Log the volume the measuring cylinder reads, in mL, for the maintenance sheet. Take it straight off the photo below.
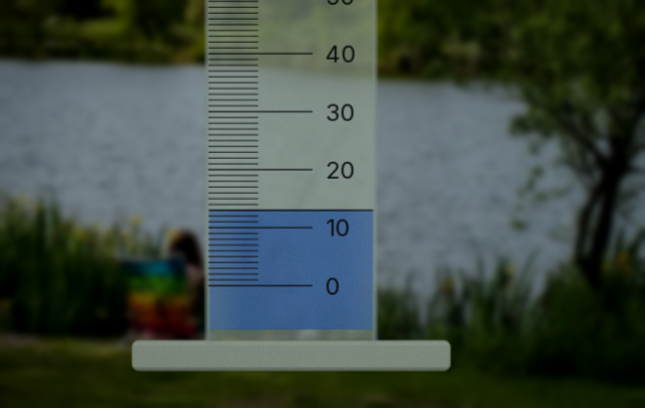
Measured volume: 13 mL
